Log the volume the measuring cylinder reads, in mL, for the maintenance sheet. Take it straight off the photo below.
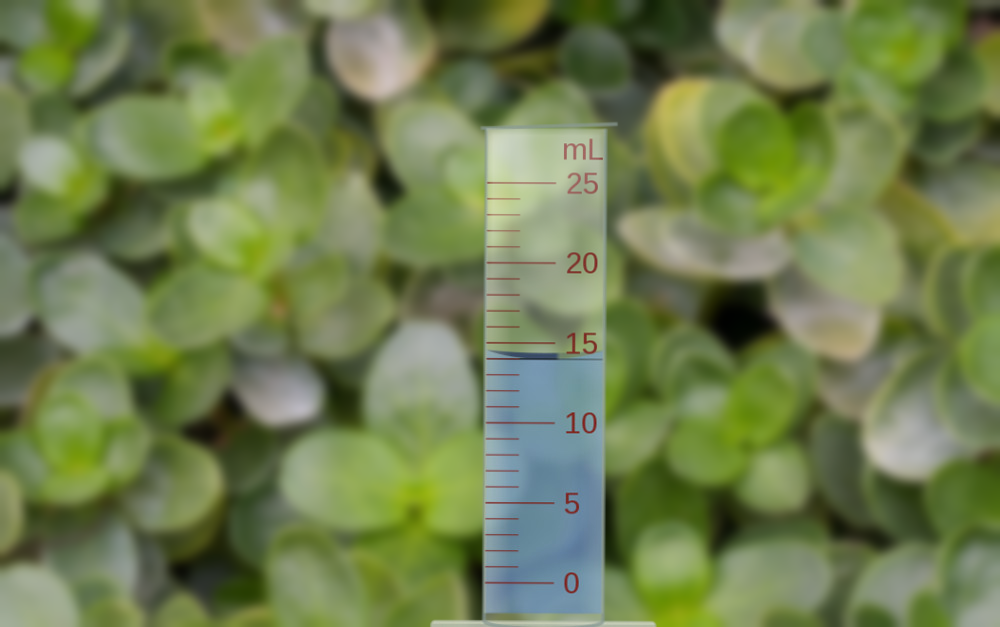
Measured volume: 14 mL
